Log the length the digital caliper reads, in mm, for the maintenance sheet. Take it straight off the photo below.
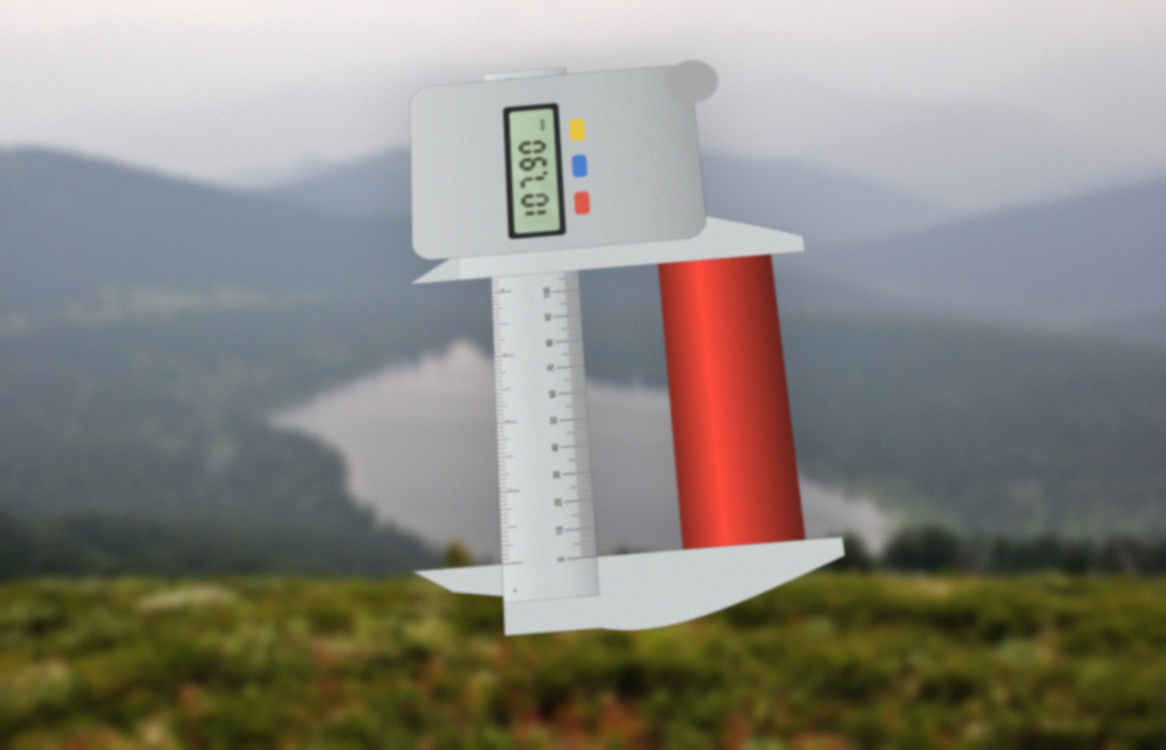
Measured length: 107.90 mm
